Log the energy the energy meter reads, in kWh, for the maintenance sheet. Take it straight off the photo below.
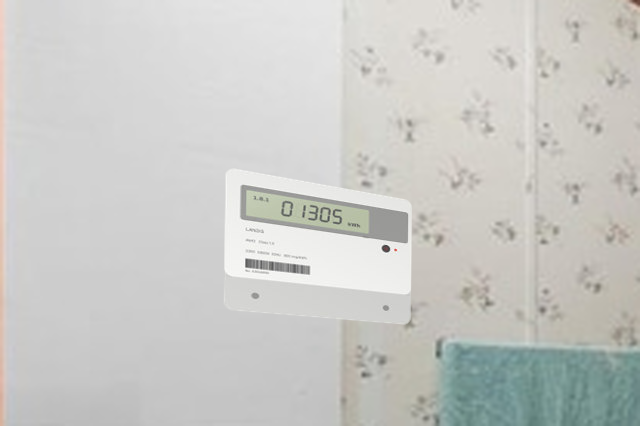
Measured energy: 1305 kWh
